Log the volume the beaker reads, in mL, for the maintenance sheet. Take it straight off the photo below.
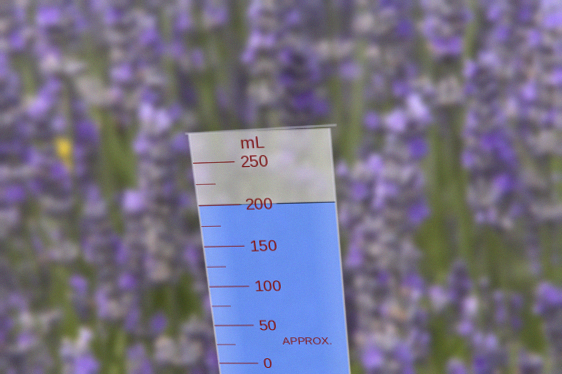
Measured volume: 200 mL
